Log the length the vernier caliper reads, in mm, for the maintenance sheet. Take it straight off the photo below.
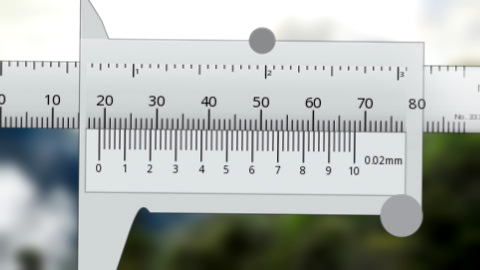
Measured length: 19.0 mm
